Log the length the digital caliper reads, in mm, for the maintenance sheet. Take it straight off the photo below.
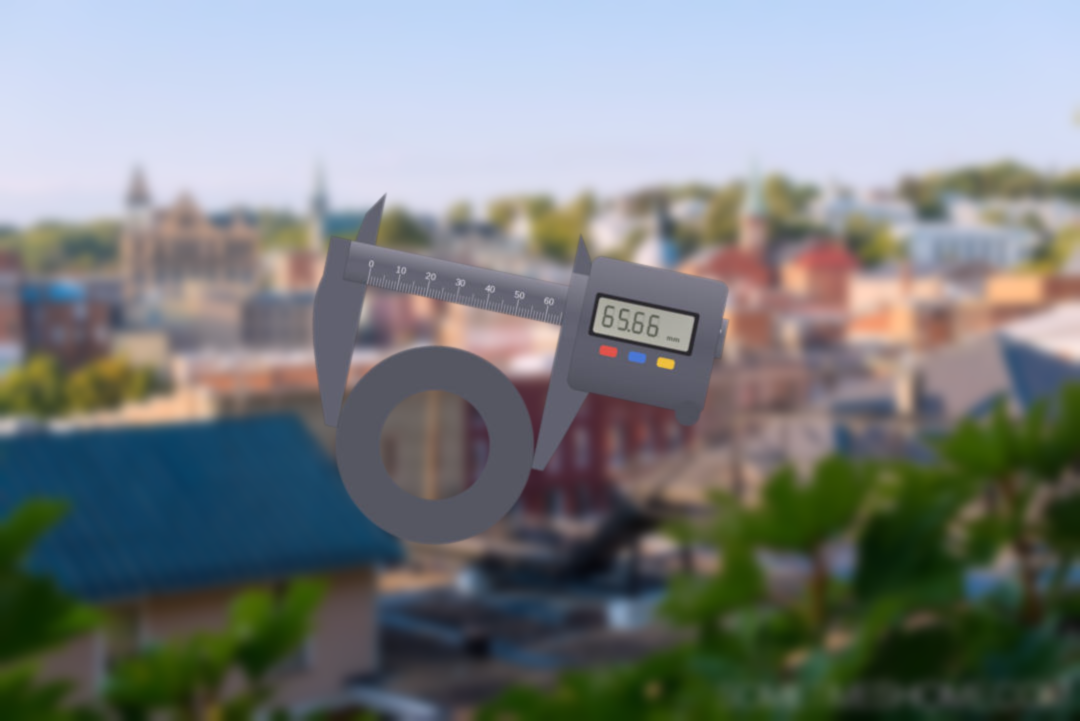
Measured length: 65.66 mm
